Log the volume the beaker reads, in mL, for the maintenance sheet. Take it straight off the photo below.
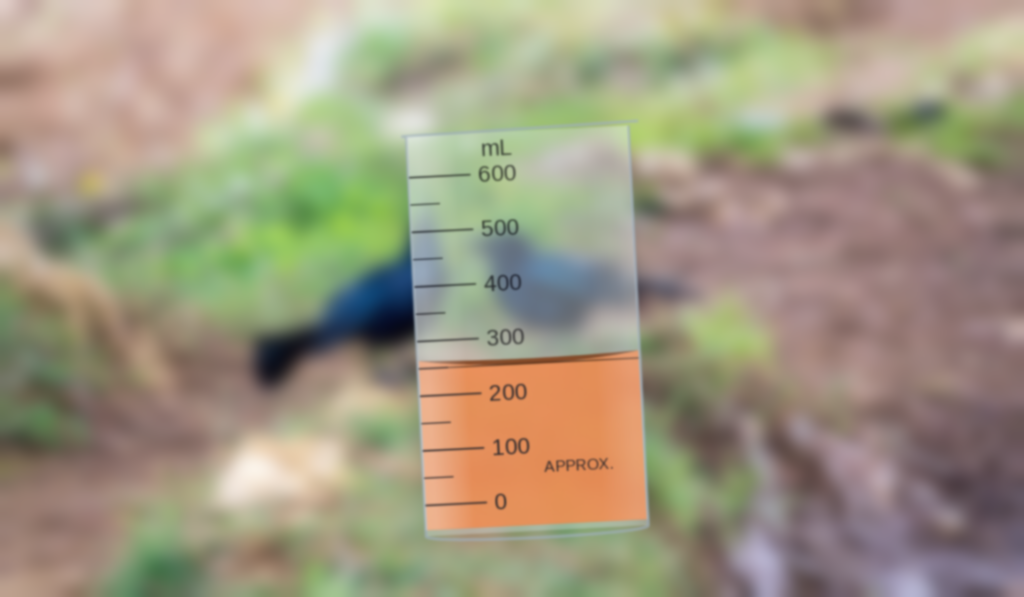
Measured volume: 250 mL
